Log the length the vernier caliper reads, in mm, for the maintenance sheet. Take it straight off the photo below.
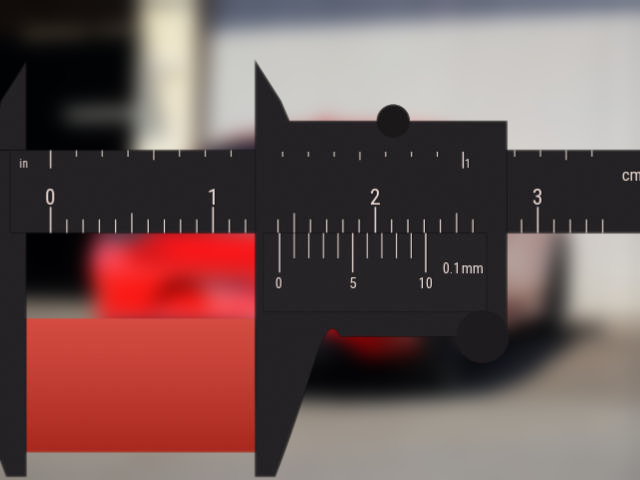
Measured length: 14.1 mm
